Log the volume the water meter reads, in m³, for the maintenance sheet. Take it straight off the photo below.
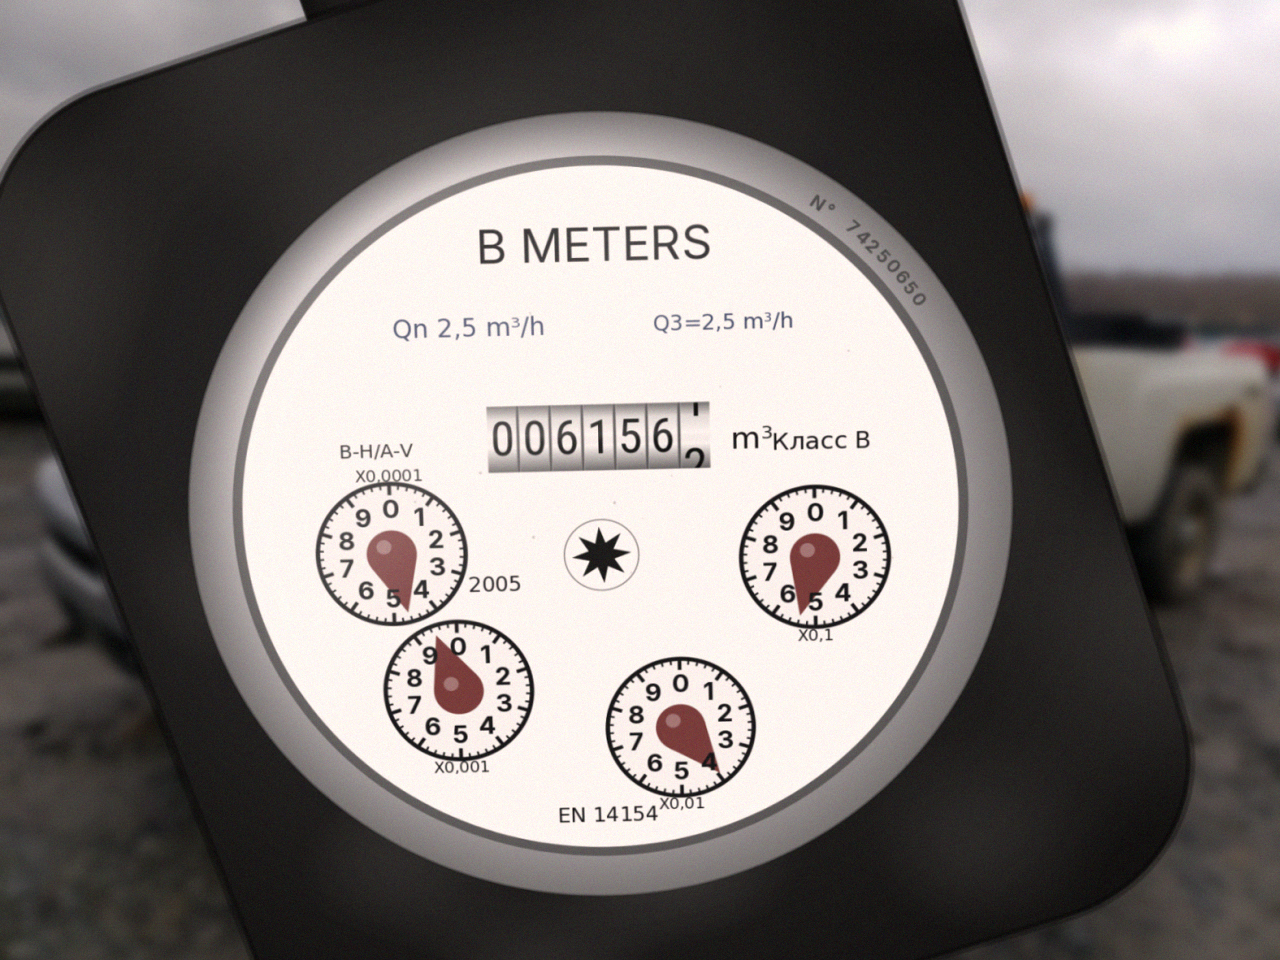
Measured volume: 61561.5394 m³
